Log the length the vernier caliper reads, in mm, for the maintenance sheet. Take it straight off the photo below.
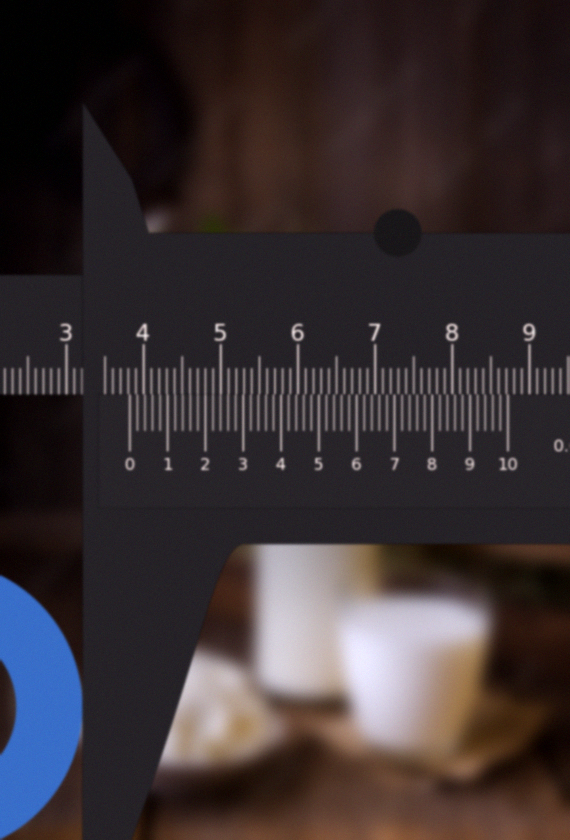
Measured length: 38.2 mm
